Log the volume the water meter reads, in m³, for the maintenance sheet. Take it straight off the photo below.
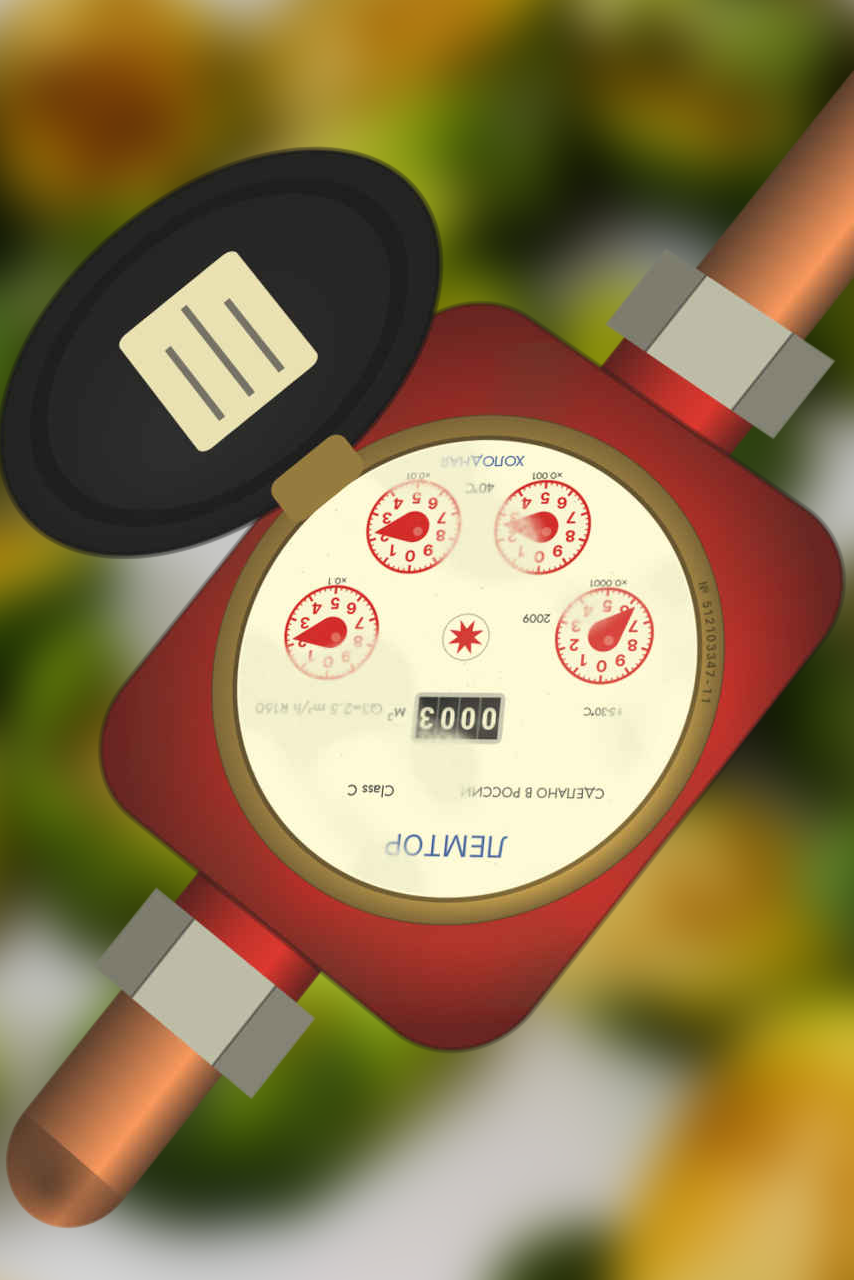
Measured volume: 3.2226 m³
